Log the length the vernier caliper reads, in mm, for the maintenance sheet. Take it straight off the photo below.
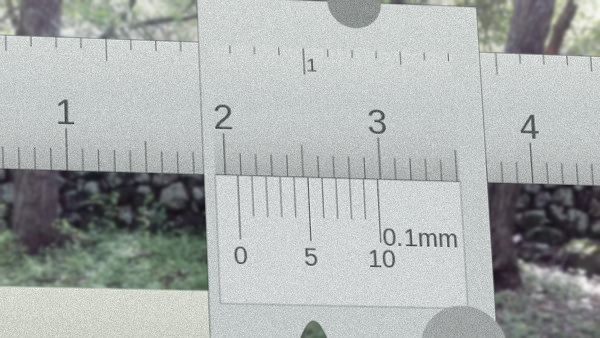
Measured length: 20.8 mm
